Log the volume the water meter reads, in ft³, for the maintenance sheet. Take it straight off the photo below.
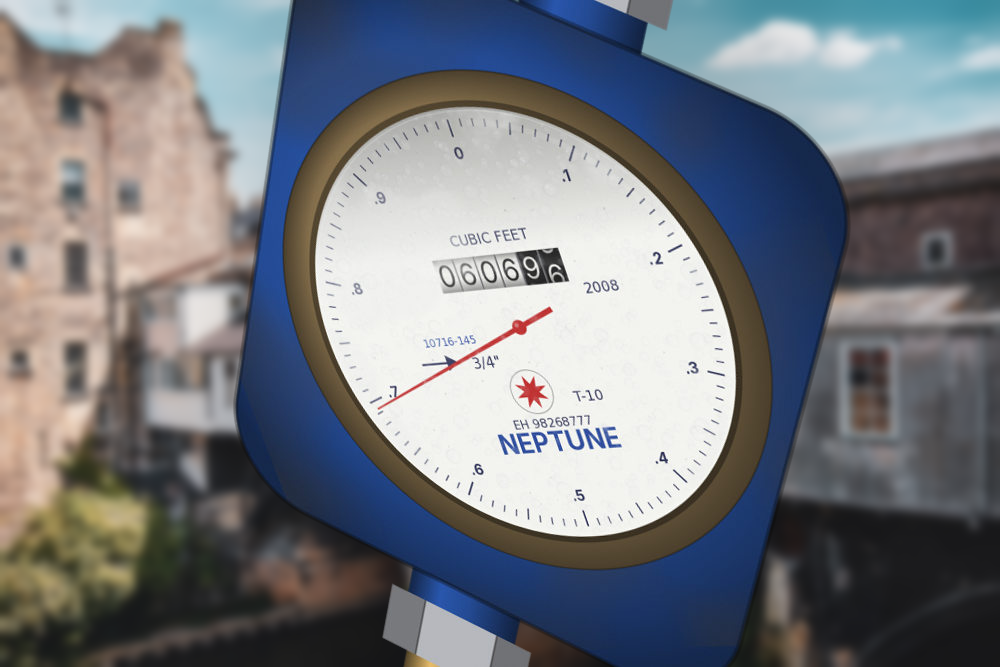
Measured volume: 60695.69 ft³
